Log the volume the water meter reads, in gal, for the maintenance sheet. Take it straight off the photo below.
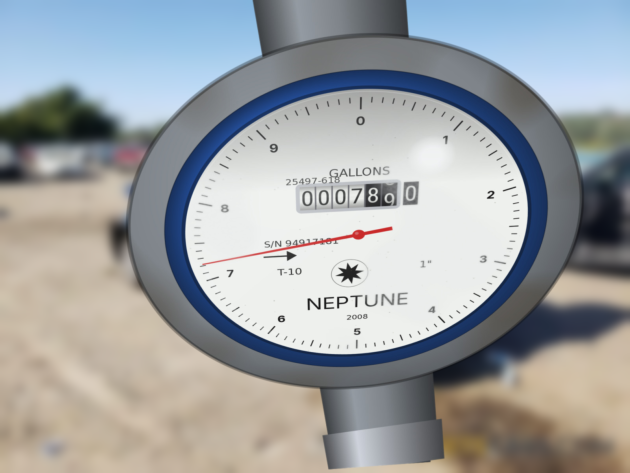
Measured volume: 7887.2 gal
